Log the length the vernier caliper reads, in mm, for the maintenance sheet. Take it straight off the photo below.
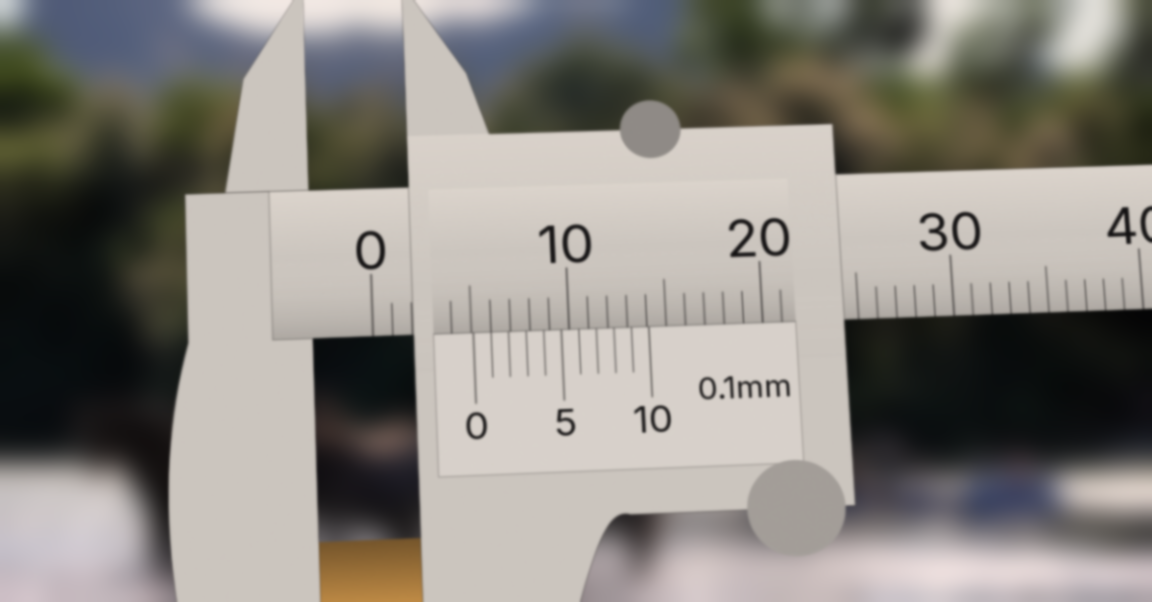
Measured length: 5.1 mm
